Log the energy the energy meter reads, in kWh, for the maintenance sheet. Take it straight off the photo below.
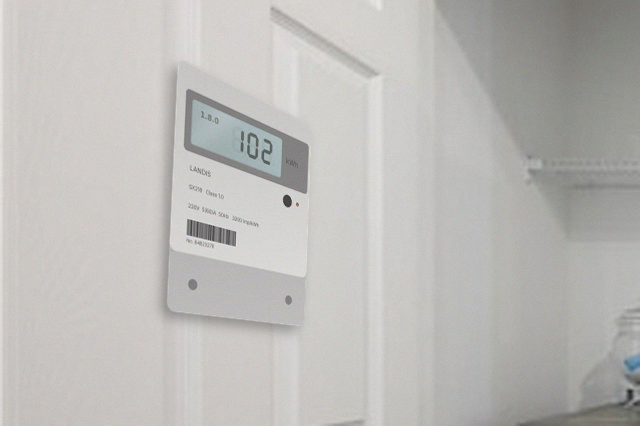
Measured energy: 102 kWh
